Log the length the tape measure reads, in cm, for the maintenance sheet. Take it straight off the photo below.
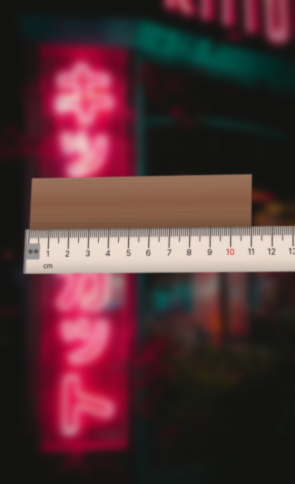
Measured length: 11 cm
